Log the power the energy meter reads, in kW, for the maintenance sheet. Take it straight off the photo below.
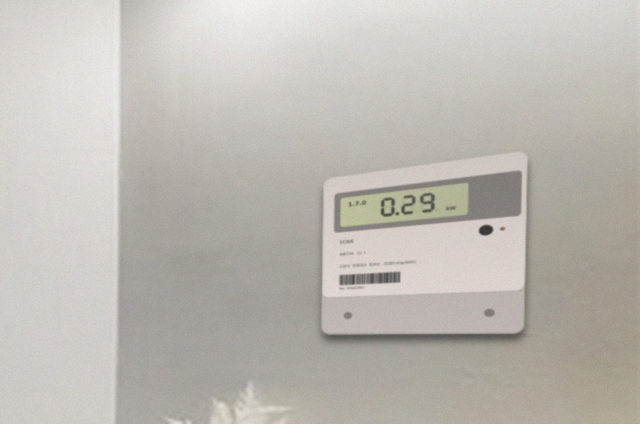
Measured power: 0.29 kW
